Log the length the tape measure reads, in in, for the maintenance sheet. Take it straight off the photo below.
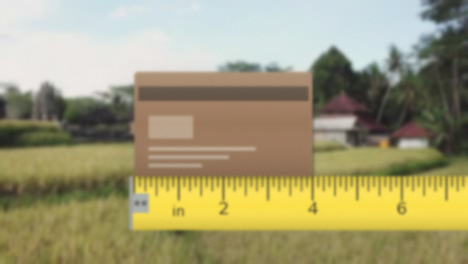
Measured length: 4 in
